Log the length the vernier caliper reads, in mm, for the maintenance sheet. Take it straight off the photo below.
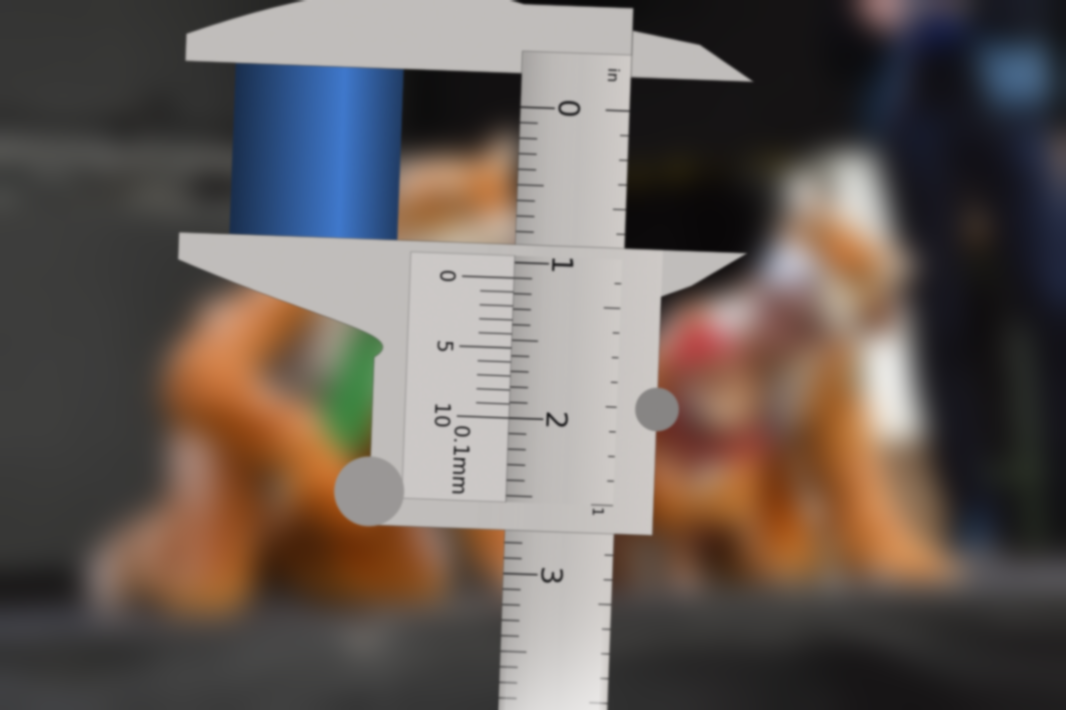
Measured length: 11.0 mm
